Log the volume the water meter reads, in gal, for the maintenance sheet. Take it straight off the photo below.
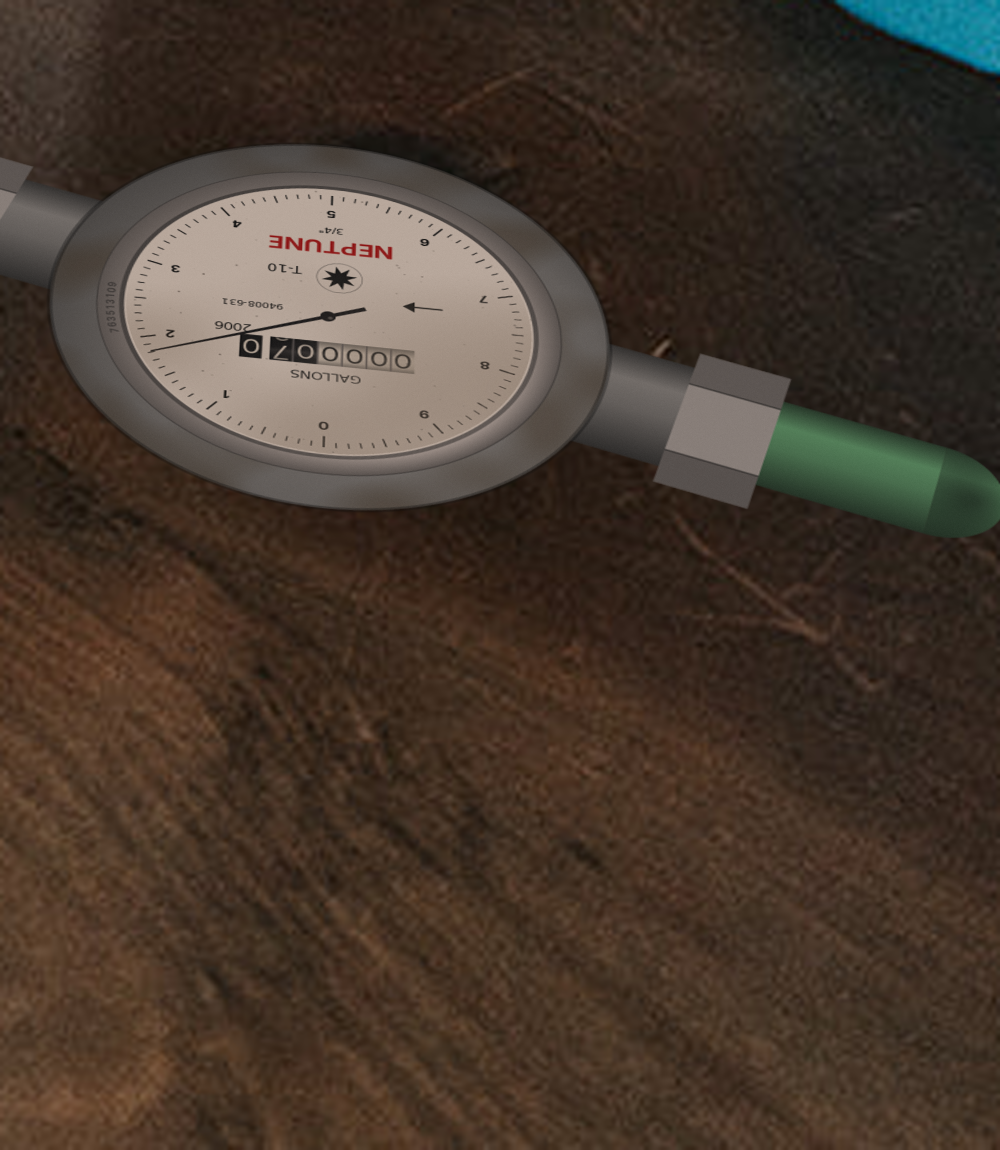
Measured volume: 71.8 gal
